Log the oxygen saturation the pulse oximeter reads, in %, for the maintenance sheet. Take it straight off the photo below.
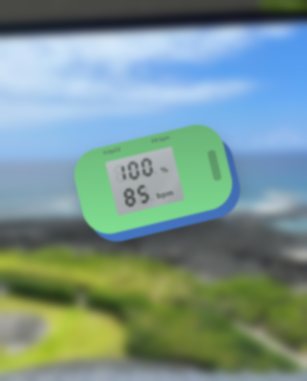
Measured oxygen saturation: 100 %
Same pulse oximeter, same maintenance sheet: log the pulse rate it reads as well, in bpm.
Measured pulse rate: 85 bpm
